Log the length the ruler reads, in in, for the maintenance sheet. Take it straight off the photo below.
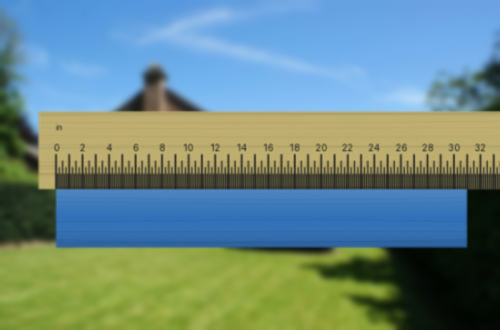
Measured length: 31 in
